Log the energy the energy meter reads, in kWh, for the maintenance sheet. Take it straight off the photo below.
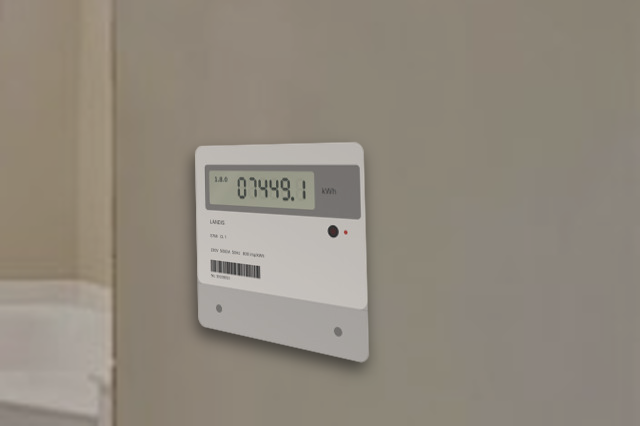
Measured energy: 7449.1 kWh
